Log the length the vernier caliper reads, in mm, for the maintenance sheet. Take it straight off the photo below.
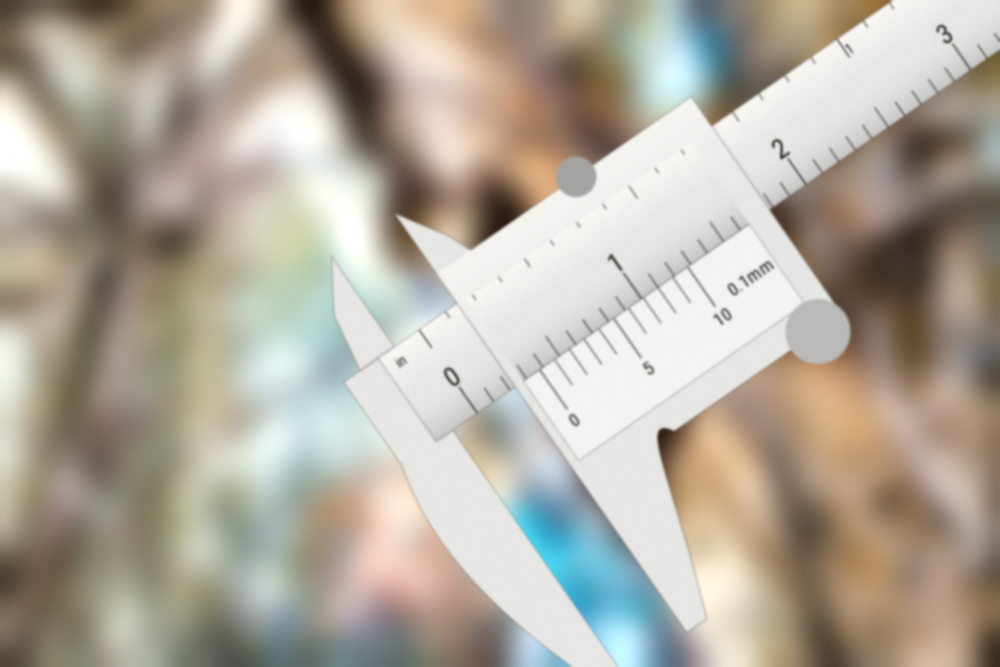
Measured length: 3.8 mm
